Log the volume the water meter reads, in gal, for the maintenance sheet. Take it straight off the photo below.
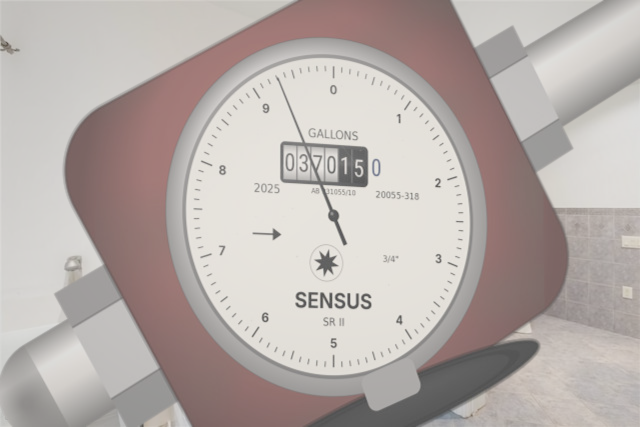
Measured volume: 370149.3 gal
